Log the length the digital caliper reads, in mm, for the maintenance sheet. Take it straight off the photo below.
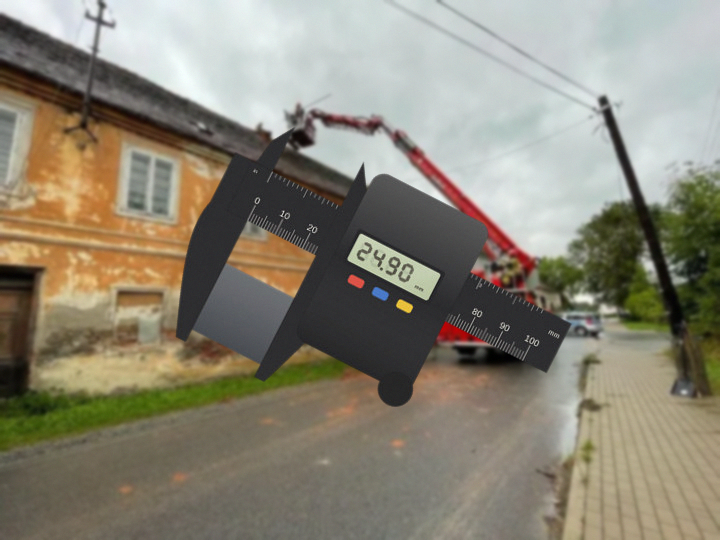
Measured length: 24.90 mm
